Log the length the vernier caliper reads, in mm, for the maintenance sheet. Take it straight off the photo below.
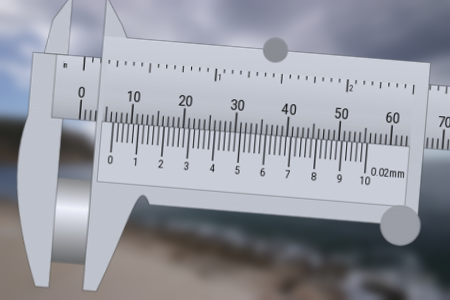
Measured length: 6.5 mm
